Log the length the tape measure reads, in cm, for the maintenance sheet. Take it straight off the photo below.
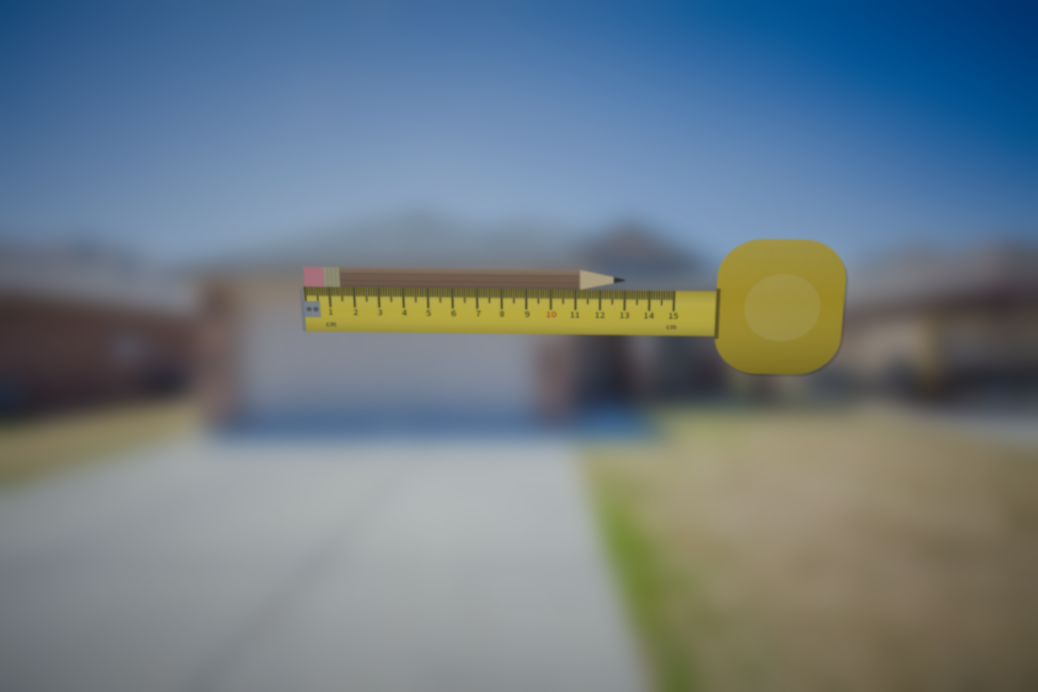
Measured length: 13 cm
